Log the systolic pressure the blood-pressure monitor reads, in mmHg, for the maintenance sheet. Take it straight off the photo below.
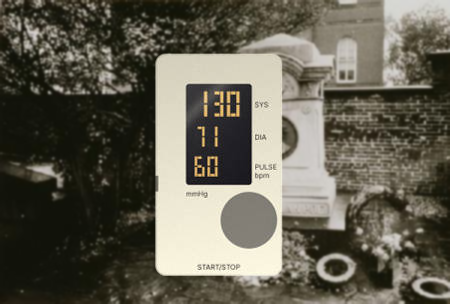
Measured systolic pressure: 130 mmHg
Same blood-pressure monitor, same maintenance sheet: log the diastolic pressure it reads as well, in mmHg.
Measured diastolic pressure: 71 mmHg
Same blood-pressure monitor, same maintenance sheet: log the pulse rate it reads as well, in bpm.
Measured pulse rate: 60 bpm
